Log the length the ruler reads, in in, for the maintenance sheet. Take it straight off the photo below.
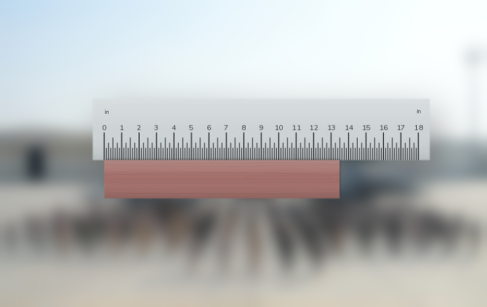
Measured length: 13.5 in
